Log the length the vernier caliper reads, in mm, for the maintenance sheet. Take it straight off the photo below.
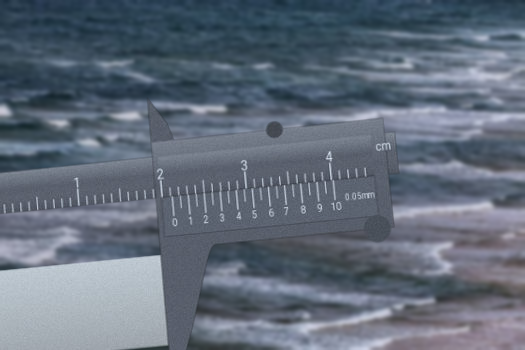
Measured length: 21.2 mm
